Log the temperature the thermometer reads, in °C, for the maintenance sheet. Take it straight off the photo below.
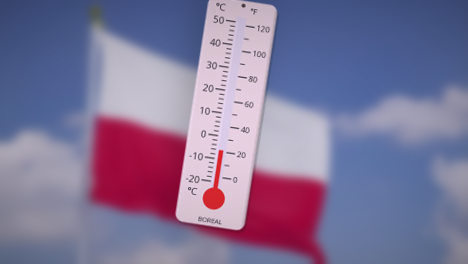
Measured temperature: -6 °C
